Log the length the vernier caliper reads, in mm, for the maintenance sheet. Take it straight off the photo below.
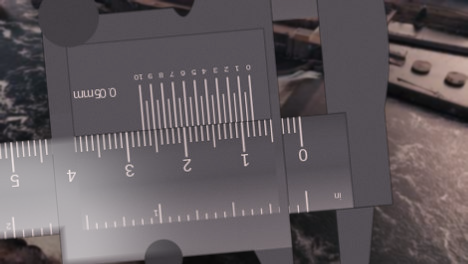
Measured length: 8.0 mm
